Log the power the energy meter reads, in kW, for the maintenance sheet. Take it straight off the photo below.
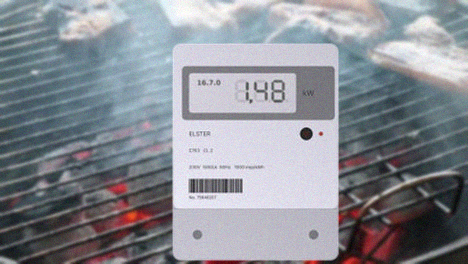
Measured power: 1.48 kW
